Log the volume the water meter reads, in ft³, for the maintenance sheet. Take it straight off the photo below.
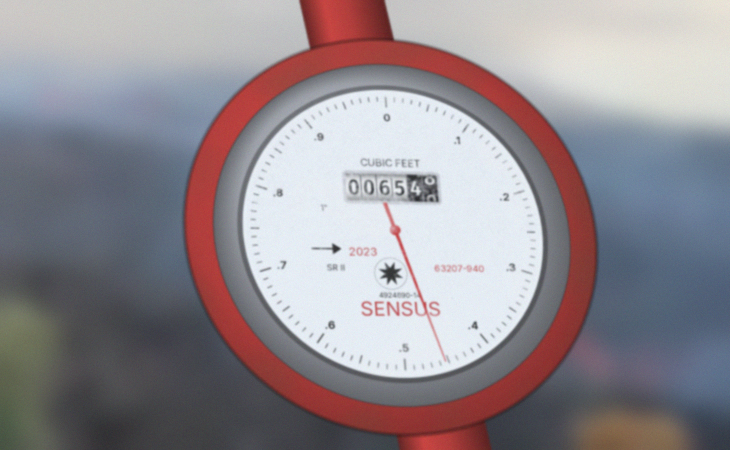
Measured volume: 6548.45 ft³
